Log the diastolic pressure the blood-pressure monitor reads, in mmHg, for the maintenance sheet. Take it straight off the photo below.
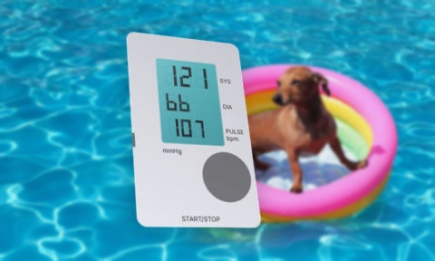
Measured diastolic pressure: 66 mmHg
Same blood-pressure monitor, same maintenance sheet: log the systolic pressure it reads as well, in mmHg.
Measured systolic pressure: 121 mmHg
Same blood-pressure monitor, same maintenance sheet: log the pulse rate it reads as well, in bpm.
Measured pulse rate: 107 bpm
